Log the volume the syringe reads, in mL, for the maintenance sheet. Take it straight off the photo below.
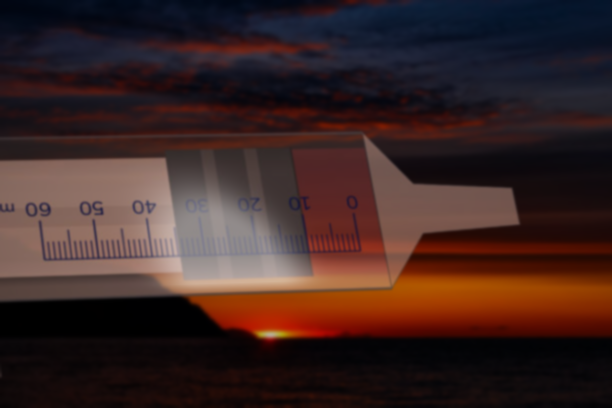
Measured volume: 10 mL
